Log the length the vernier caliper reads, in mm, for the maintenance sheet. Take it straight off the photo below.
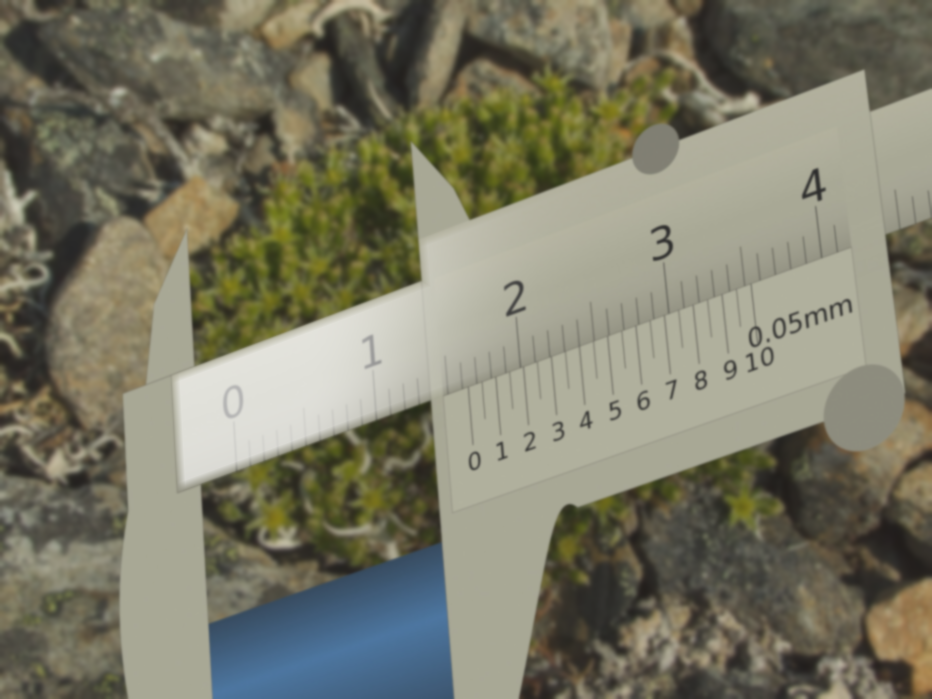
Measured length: 16.4 mm
